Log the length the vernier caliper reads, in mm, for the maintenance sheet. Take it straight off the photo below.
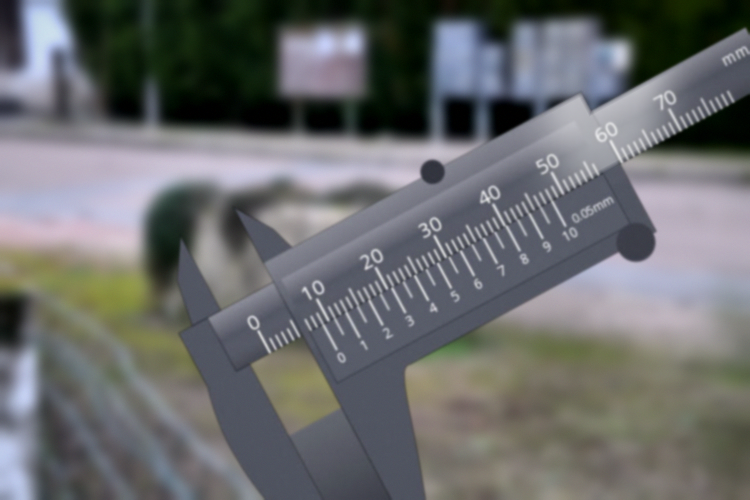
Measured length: 9.0 mm
